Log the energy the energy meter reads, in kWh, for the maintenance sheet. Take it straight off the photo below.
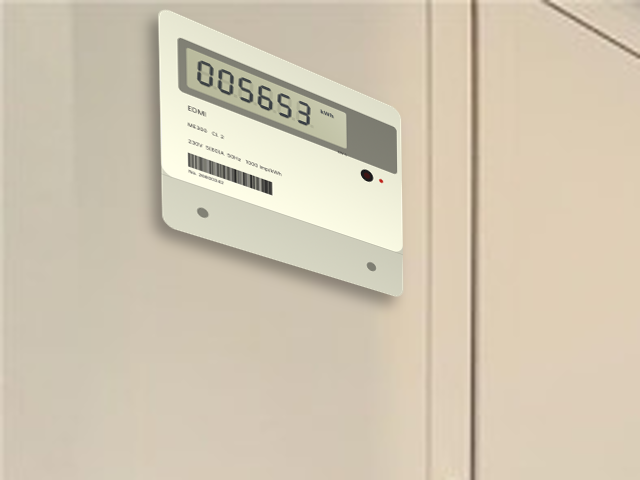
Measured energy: 5653 kWh
